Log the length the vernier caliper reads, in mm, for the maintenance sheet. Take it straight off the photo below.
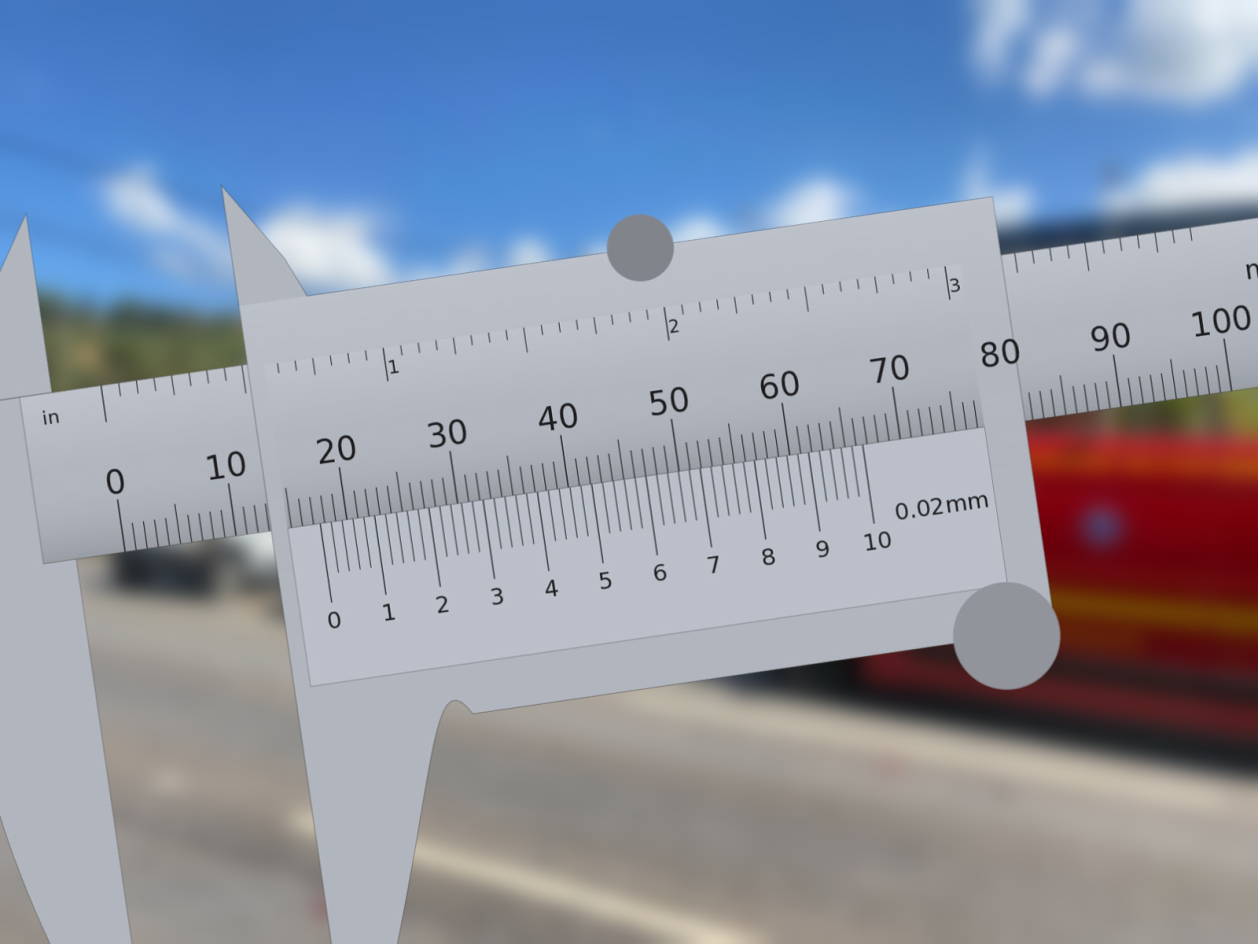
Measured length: 17.6 mm
